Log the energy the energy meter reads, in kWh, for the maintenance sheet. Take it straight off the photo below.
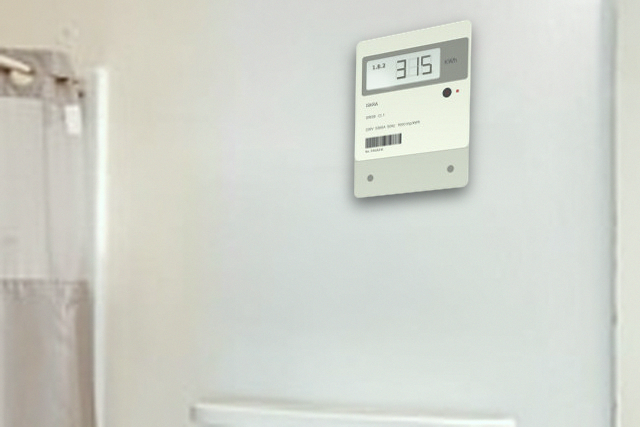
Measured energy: 315 kWh
